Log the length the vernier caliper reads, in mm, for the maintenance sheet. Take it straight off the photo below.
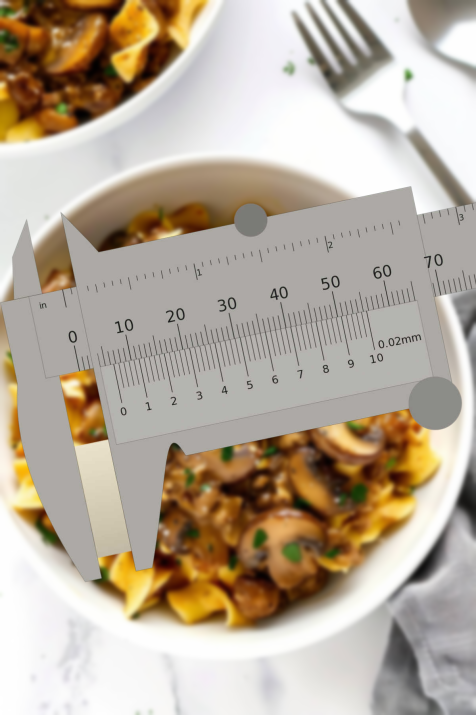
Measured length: 6.6 mm
